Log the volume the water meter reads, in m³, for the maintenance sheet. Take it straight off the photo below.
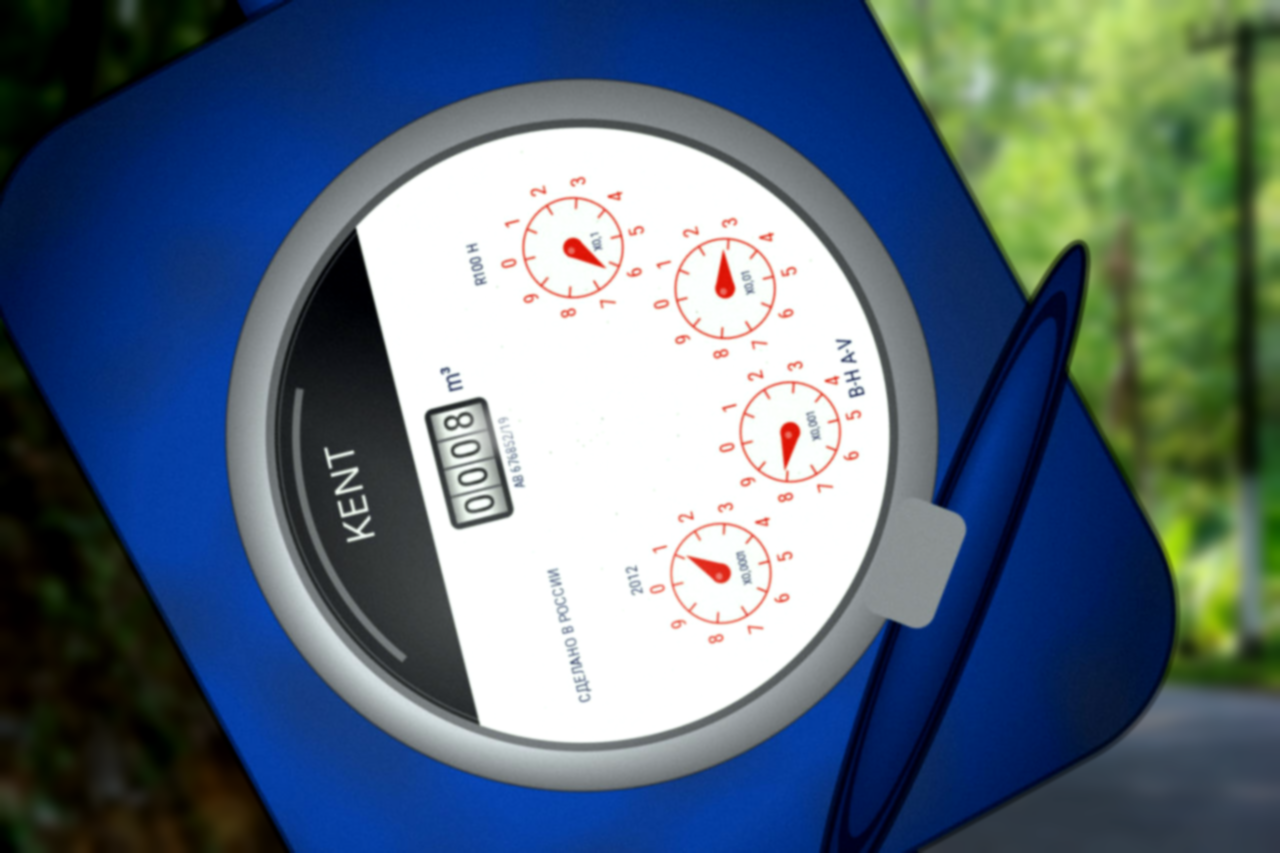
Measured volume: 8.6281 m³
